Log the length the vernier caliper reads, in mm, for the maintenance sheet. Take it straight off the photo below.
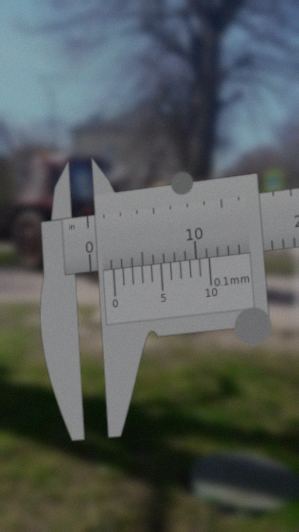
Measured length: 2.2 mm
